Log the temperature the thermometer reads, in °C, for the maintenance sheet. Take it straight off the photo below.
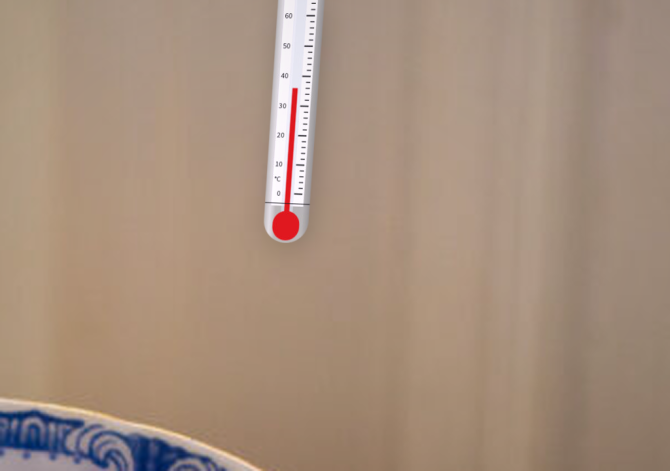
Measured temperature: 36 °C
